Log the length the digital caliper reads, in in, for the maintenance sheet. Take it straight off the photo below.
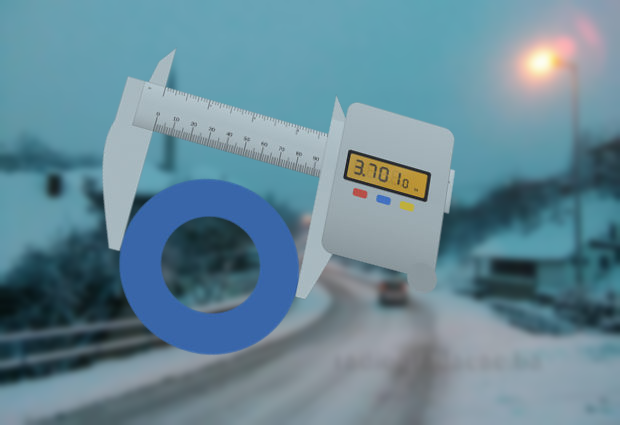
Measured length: 3.7010 in
